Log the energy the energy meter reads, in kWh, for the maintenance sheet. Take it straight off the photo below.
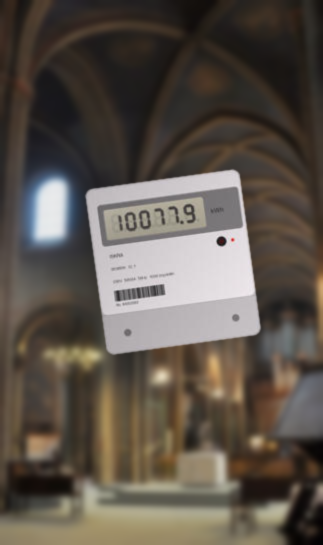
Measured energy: 10077.9 kWh
